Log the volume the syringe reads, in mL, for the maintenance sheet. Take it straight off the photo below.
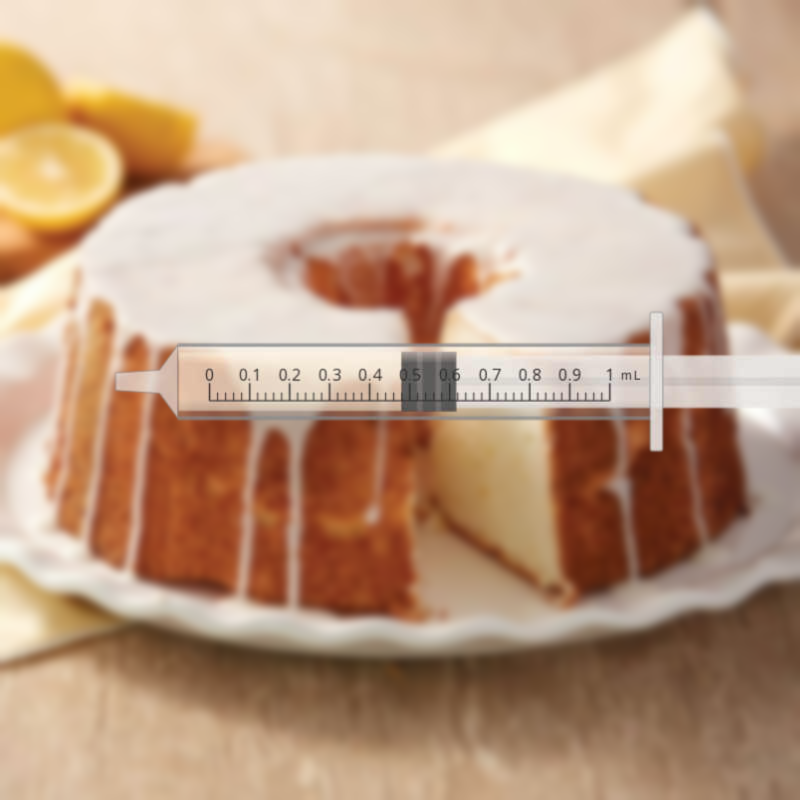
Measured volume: 0.48 mL
